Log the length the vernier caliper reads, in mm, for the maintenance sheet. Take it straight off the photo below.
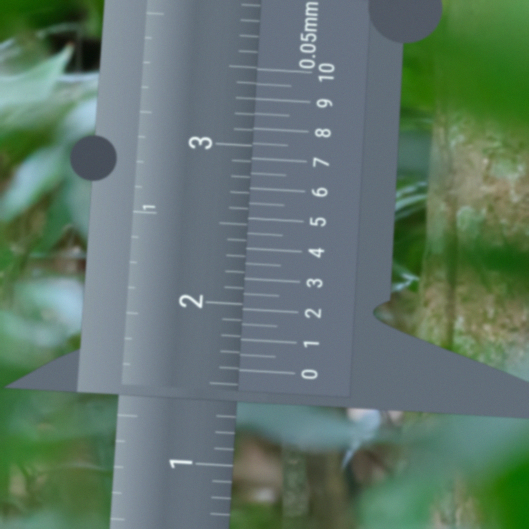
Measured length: 15.9 mm
